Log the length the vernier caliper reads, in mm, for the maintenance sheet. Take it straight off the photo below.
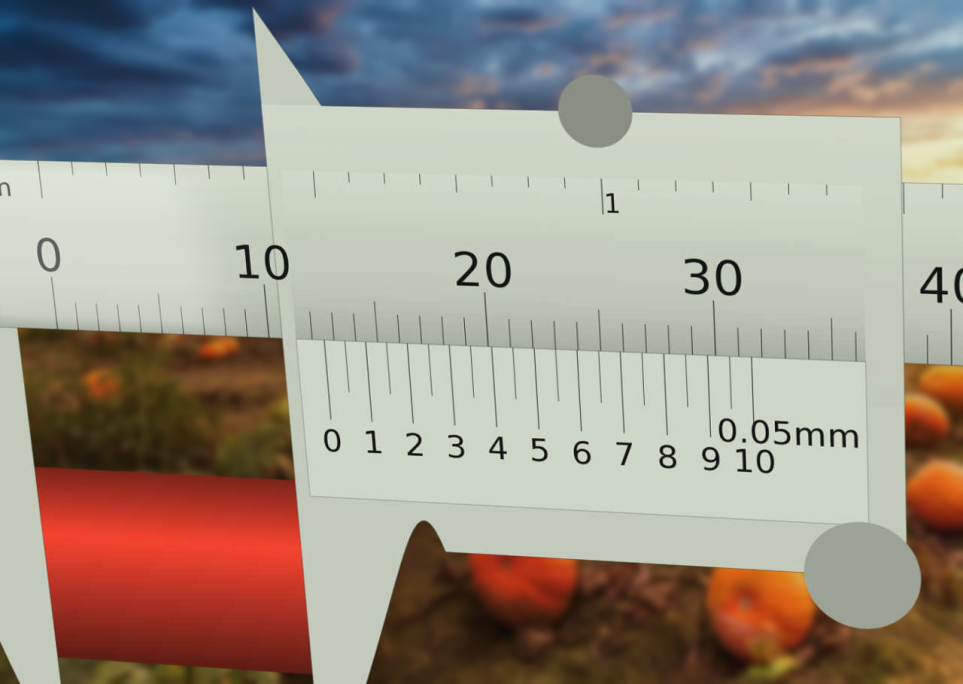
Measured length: 12.55 mm
